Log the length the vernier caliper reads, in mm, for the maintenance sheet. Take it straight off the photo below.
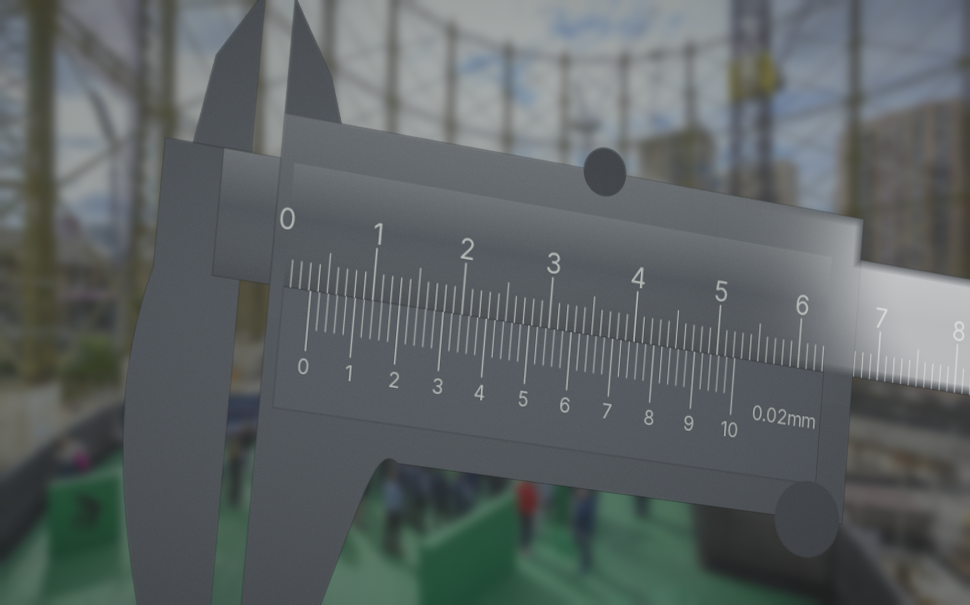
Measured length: 3.2 mm
